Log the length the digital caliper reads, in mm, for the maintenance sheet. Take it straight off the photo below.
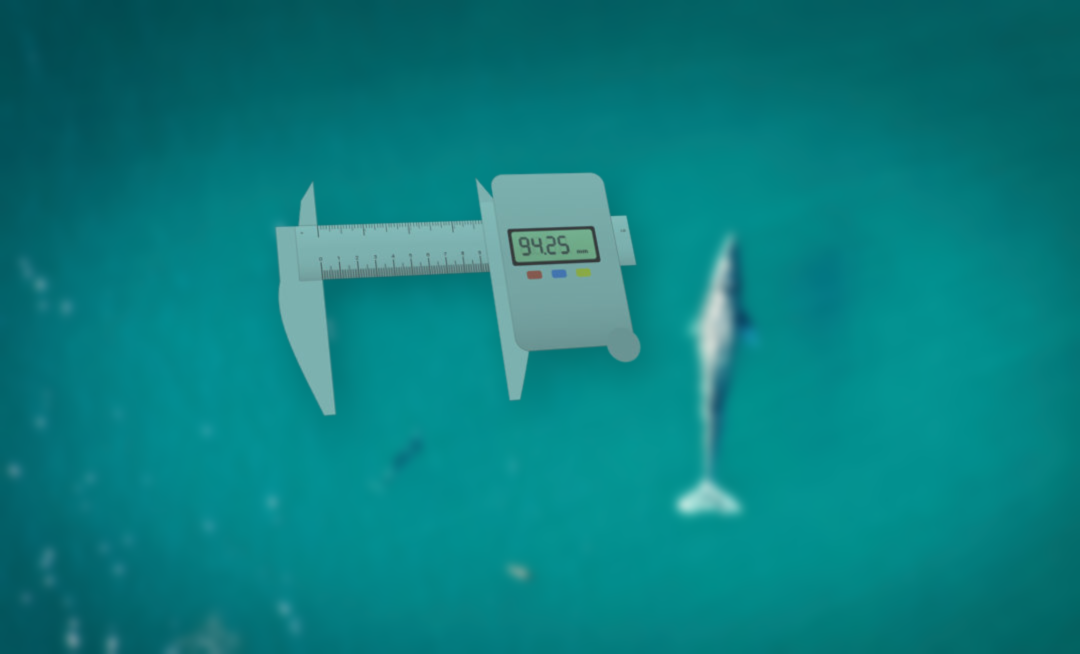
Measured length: 94.25 mm
